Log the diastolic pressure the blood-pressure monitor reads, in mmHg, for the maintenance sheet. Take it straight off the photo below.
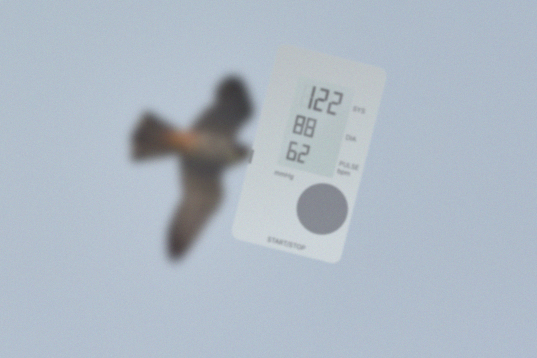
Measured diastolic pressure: 88 mmHg
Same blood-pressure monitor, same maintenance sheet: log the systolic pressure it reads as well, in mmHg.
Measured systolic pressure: 122 mmHg
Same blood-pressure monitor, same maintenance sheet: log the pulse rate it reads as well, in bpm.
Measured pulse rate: 62 bpm
